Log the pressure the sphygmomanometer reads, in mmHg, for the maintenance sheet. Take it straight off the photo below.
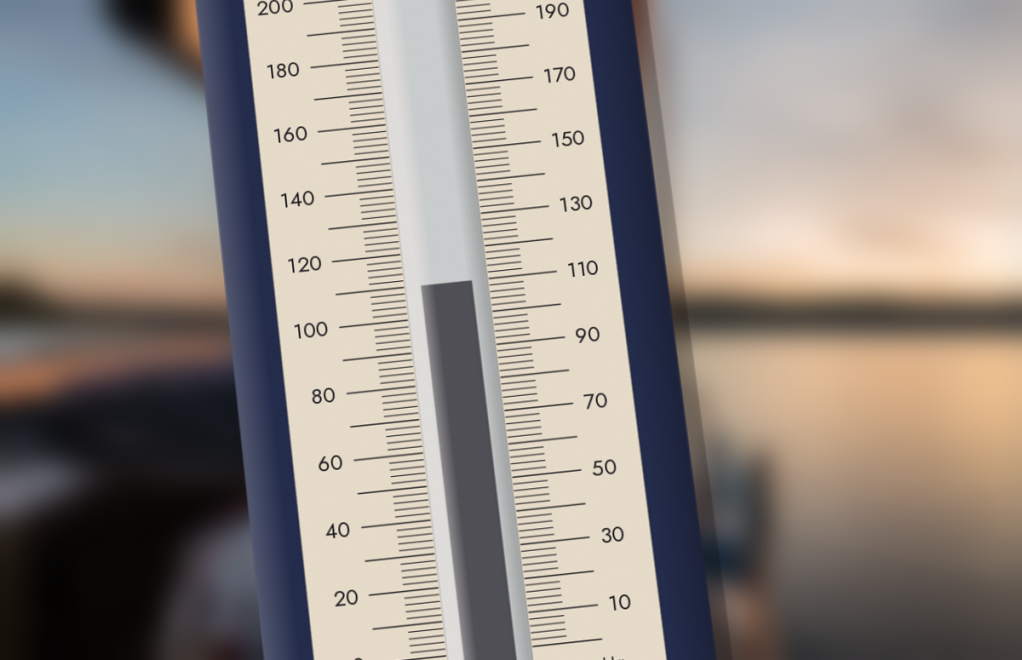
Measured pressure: 110 mmHg
